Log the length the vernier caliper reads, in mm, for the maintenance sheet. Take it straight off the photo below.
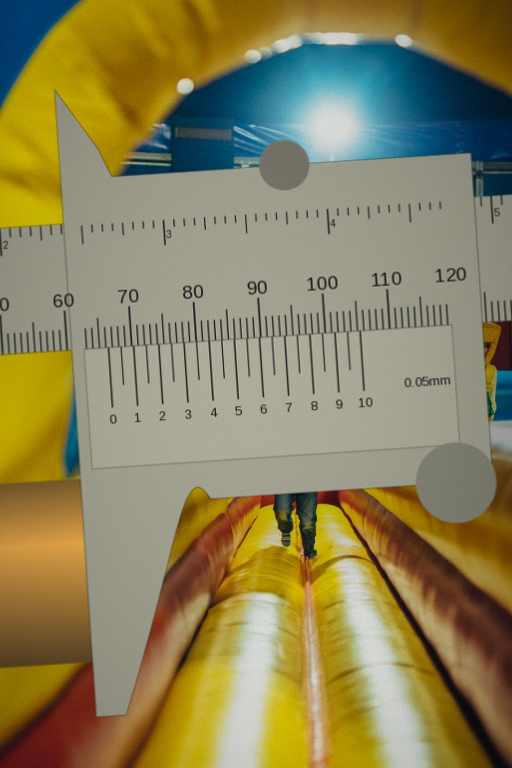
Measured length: 66.4 mm
